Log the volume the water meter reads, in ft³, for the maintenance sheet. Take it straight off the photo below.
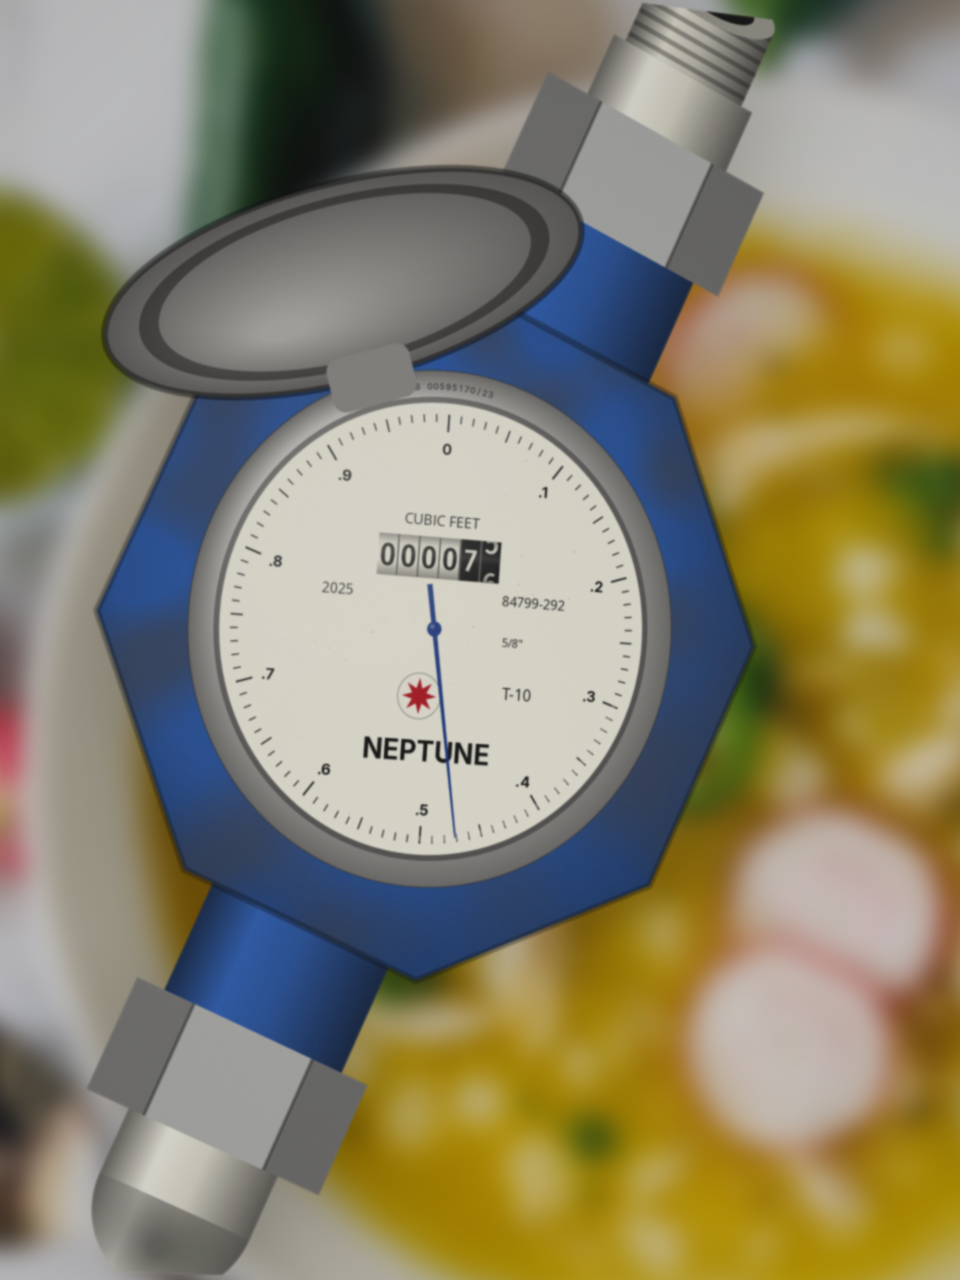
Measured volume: 75.47 ft³
